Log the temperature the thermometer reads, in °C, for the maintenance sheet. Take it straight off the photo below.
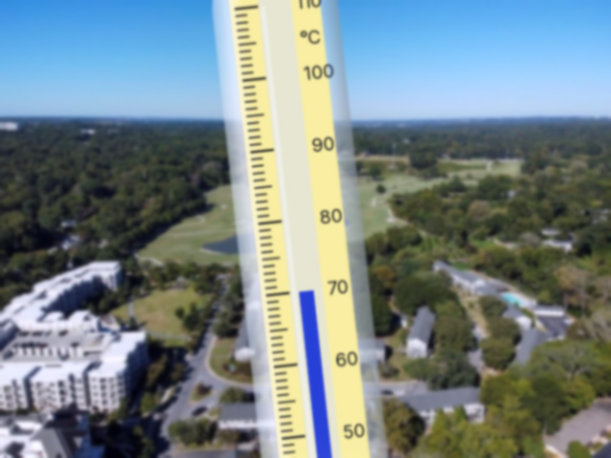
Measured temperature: 70 °C
